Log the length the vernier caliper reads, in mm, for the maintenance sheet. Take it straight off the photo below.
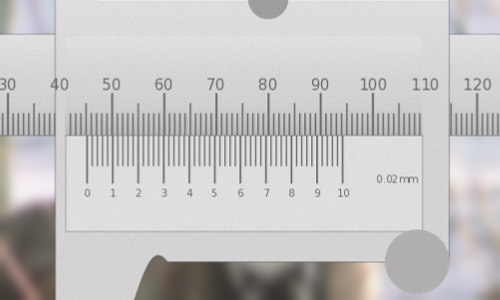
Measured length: 45.2 mm
